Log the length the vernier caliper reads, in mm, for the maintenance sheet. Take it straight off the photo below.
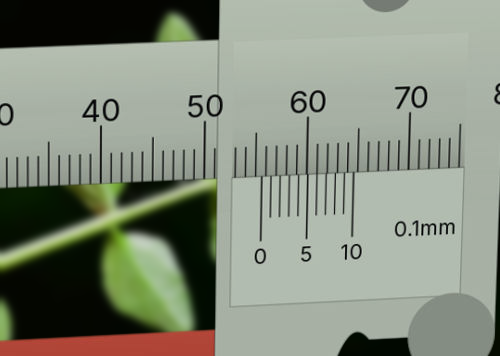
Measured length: 55.6 mm
